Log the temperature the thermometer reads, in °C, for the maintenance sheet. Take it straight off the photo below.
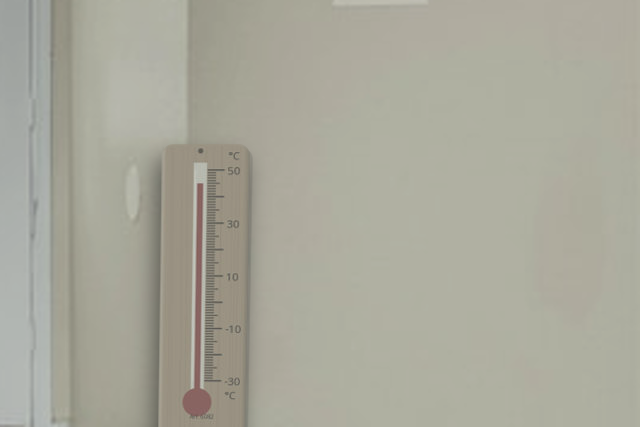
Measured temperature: 45 °C
